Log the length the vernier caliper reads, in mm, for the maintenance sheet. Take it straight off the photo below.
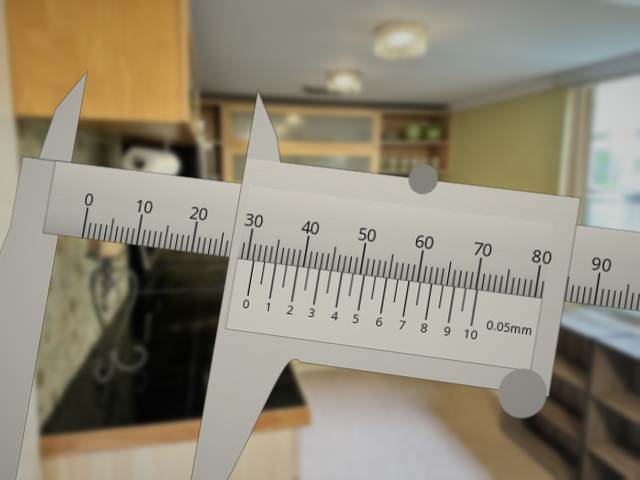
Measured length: 31.2 mm
